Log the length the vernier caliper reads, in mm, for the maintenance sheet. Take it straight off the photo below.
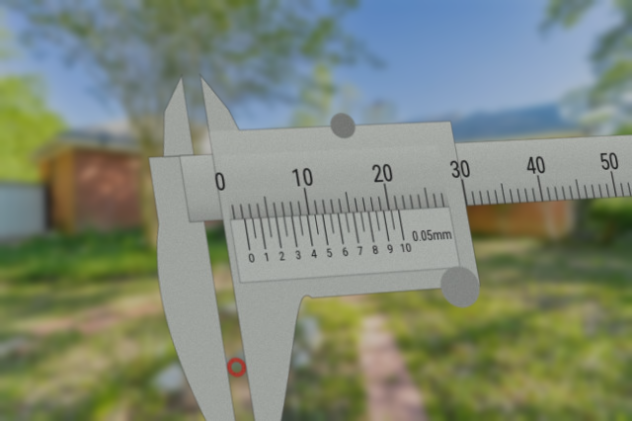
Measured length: 2.2 mm
